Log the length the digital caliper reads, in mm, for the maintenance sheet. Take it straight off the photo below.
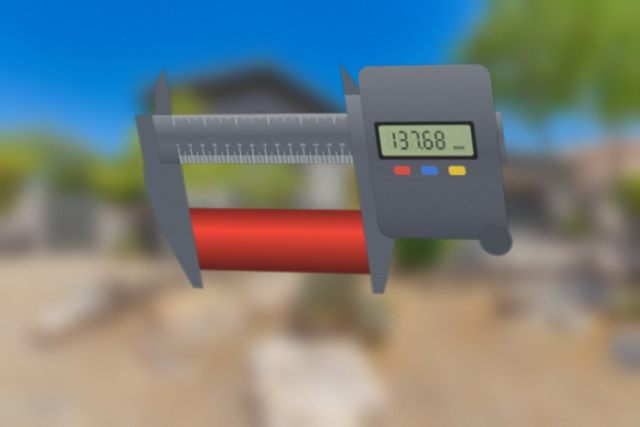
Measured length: 137.68 mm
